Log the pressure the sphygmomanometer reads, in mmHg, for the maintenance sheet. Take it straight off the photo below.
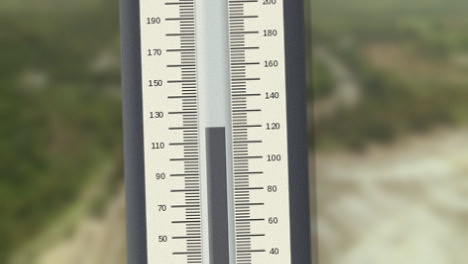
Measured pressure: 120 mmHg
